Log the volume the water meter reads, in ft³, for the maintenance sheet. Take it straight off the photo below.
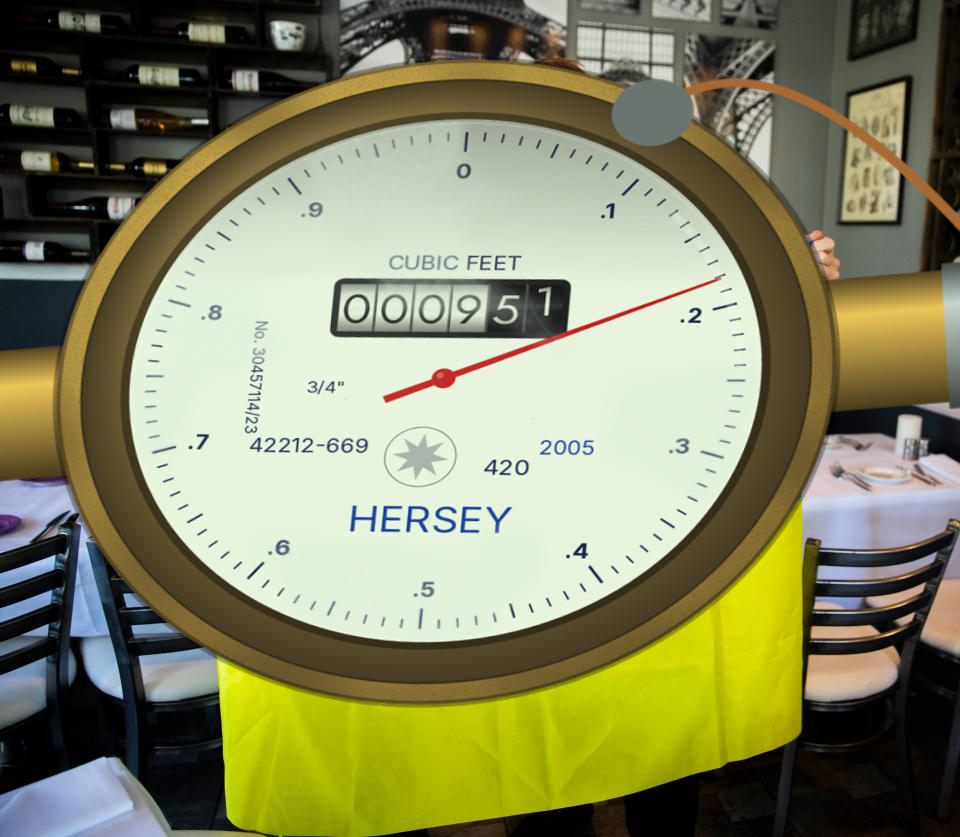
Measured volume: 951.18 ft³
